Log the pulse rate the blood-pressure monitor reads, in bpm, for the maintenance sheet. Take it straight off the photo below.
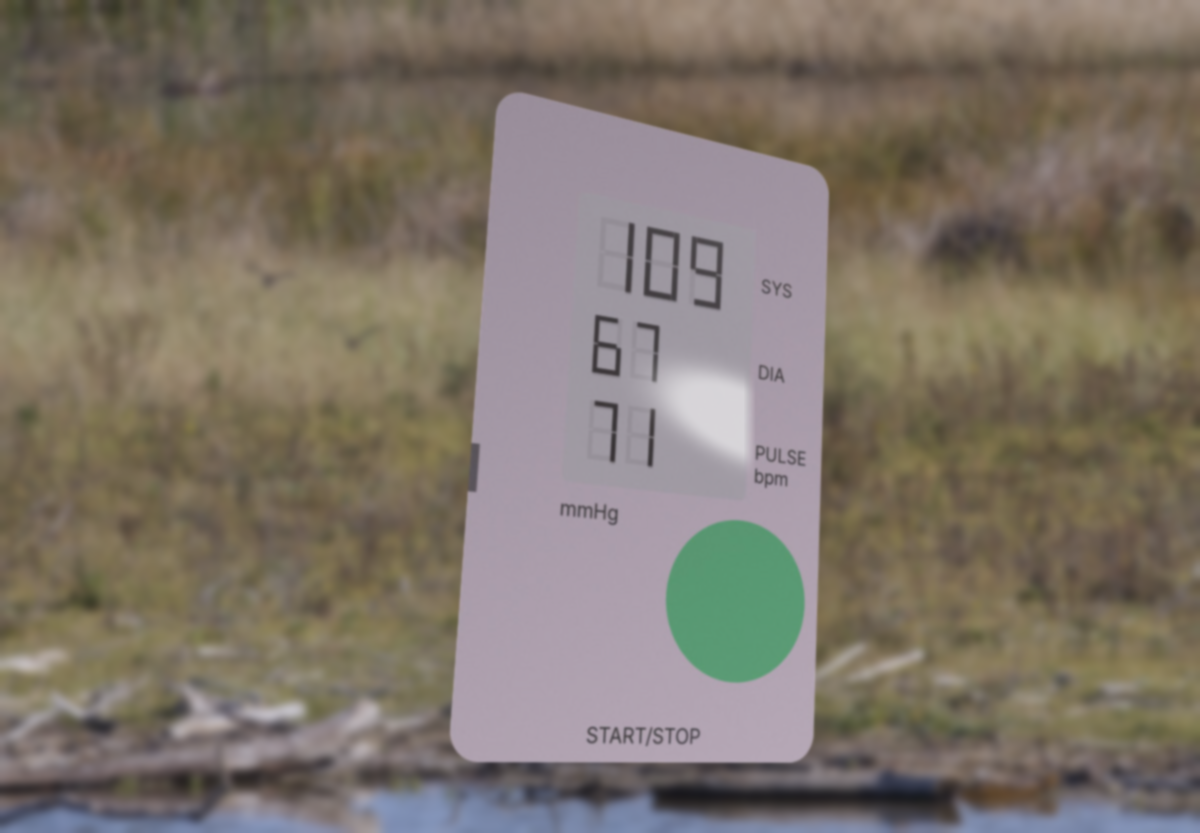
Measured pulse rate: 71 bpm
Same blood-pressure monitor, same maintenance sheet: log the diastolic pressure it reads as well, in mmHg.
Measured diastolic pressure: 67 mmHg
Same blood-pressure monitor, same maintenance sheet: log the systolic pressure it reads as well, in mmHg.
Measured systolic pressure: 109 mmHg
